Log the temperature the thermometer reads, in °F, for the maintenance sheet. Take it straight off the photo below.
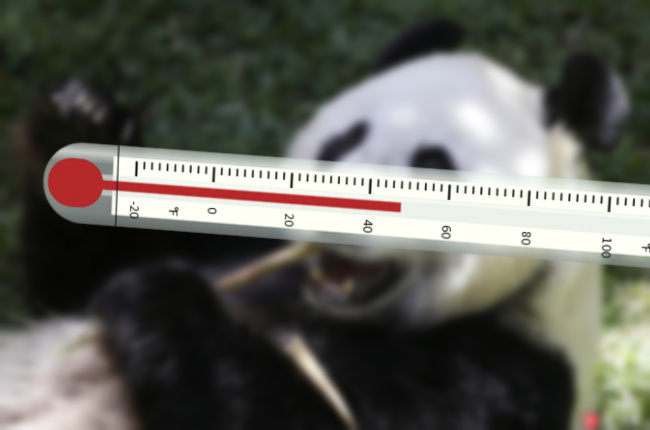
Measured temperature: 48 °F
